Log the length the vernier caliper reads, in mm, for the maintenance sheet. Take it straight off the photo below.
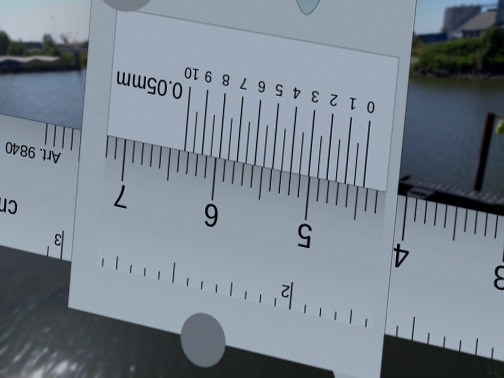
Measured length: 44.4 mm
